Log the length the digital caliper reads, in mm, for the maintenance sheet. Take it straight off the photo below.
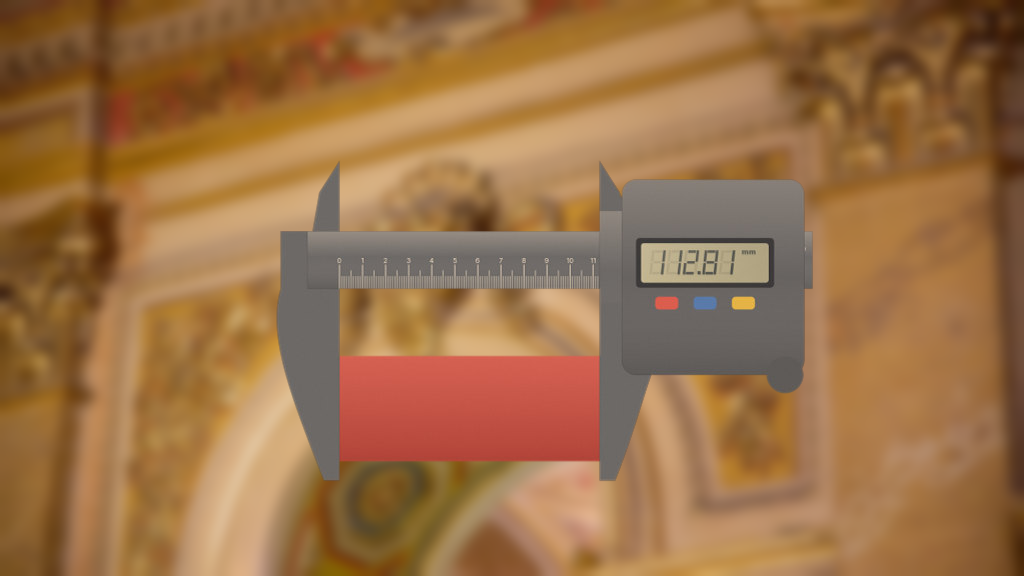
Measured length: 112.81 mm
